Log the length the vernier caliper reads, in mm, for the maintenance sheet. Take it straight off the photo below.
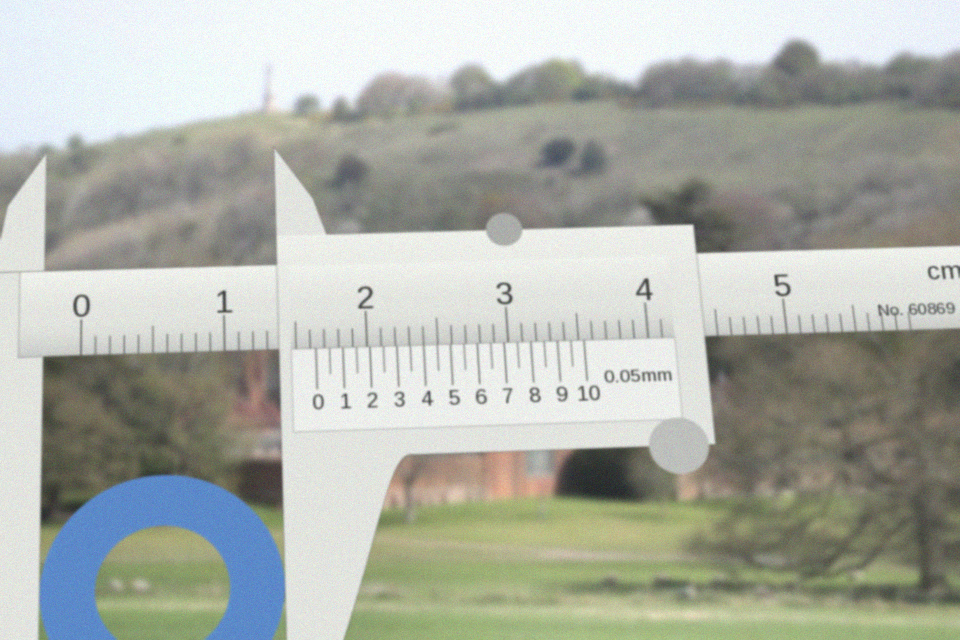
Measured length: 16.4 mm
